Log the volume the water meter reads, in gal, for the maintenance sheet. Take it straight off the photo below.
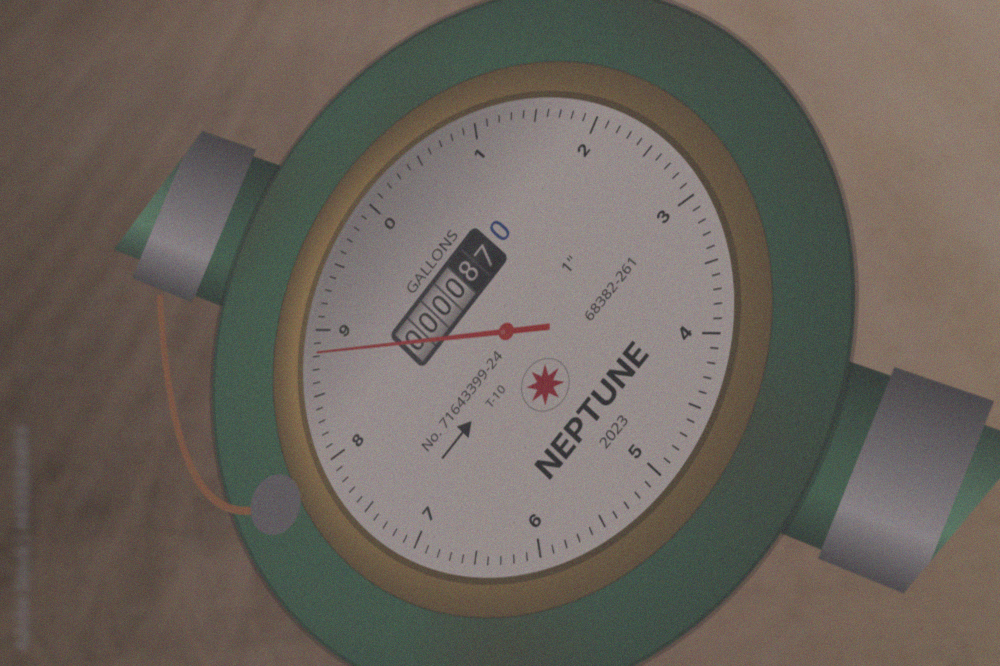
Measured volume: 868.8 gal
